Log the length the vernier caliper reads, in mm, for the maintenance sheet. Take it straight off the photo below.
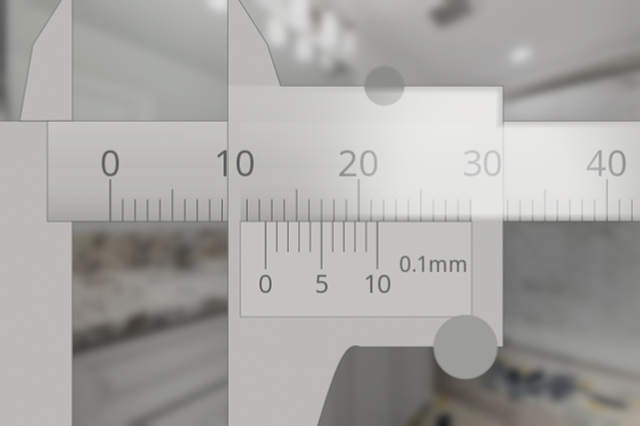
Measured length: 12.5 mm
